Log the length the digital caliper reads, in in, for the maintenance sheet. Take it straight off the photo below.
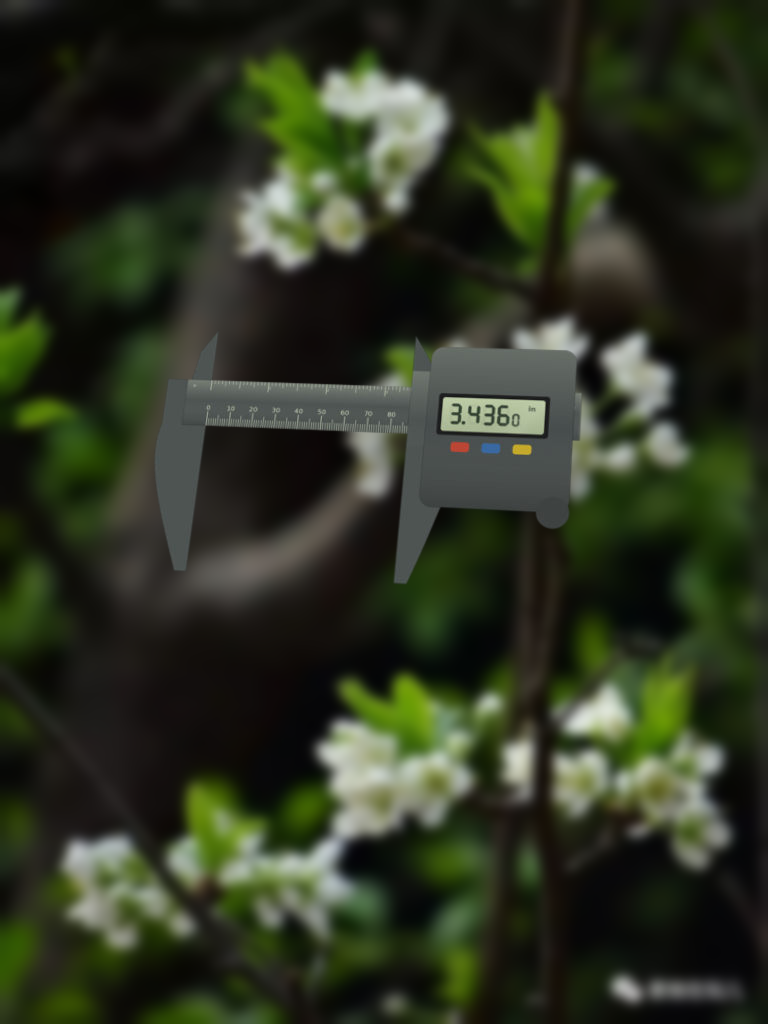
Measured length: 3.4360 in
